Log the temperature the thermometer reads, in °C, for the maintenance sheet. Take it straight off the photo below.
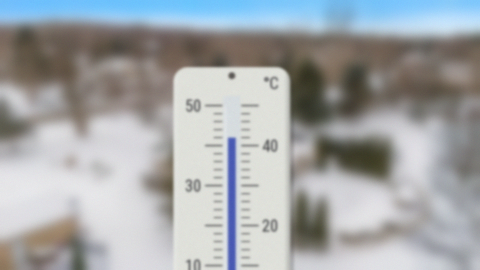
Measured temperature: 42 °C
